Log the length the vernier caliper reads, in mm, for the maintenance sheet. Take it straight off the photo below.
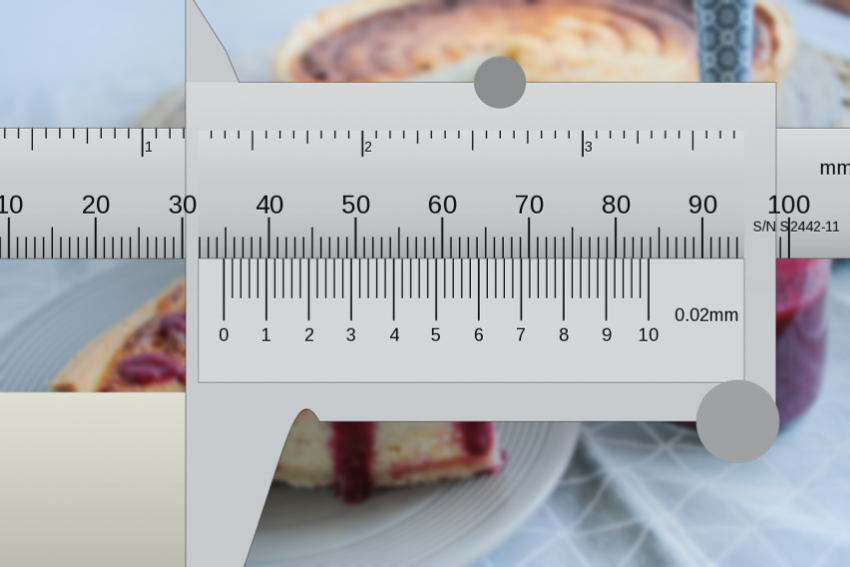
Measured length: 34.8 mm
